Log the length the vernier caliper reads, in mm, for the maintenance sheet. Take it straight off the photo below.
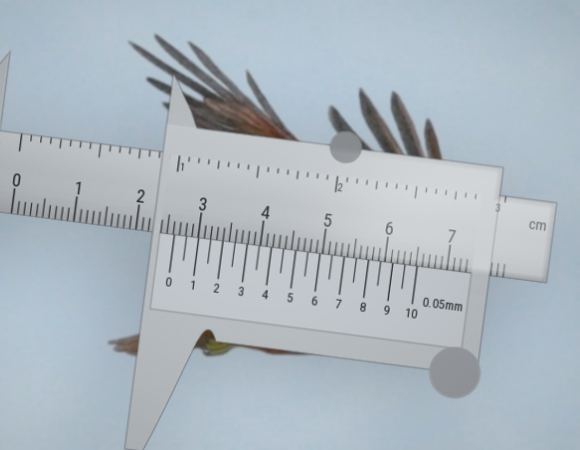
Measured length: 26.2 mm
